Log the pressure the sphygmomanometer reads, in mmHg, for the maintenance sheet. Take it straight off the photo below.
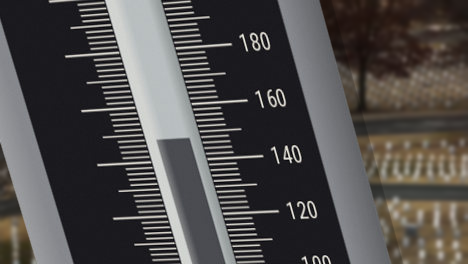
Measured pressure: 148 mmHg
